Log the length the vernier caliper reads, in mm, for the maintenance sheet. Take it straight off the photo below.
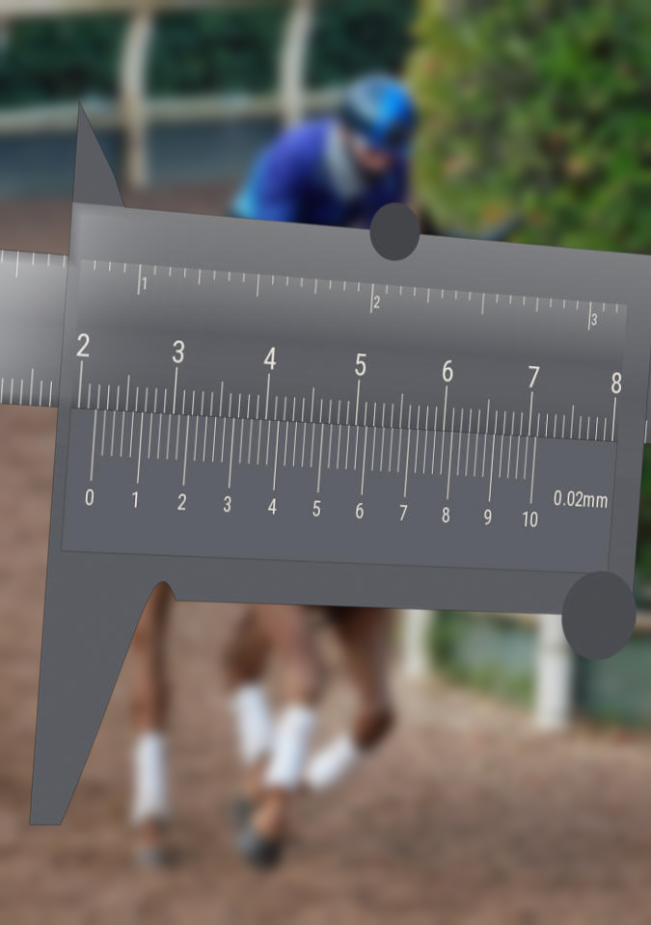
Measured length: 21.8 mm
